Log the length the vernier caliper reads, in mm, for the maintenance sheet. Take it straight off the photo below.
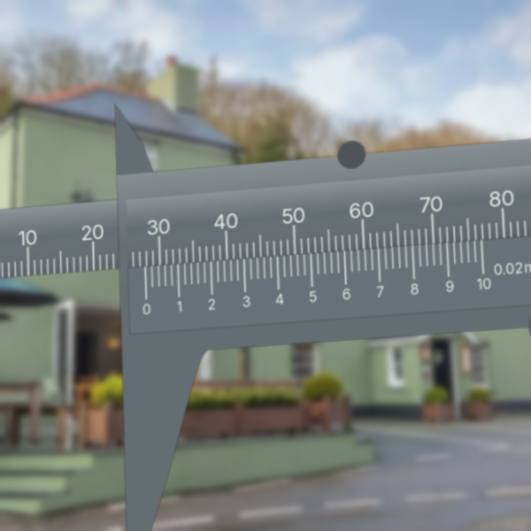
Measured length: 27.8 mm
